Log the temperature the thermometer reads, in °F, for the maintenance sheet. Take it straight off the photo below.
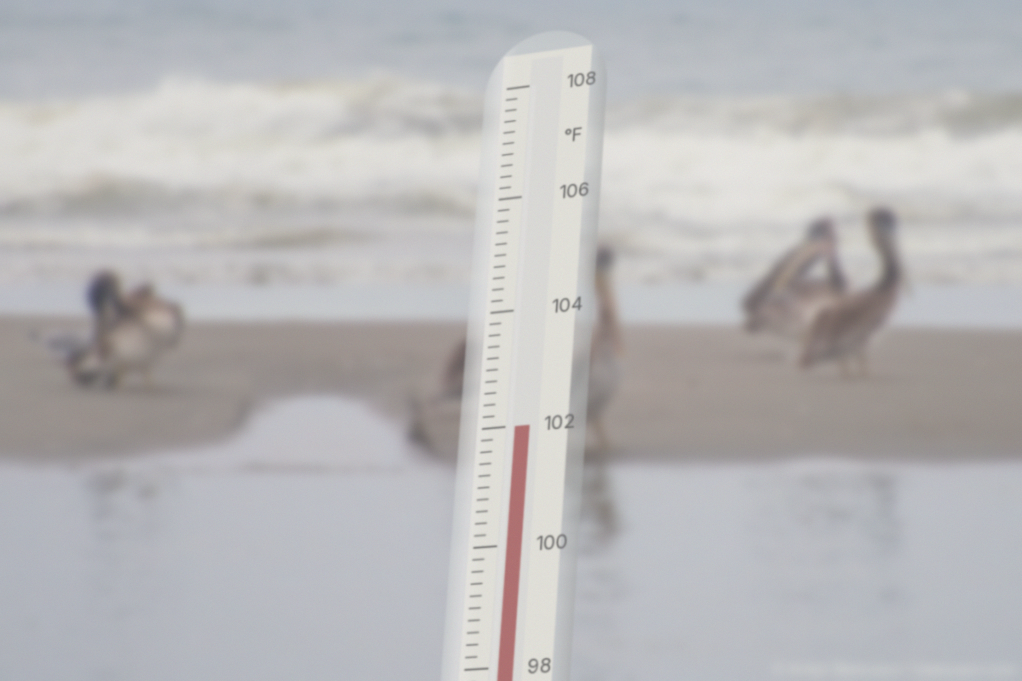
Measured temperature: 102 °F
